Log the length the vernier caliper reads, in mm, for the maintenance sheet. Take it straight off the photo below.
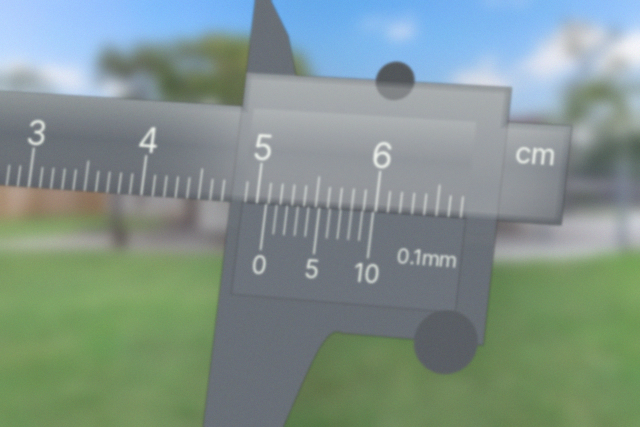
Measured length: 50.8 mm
